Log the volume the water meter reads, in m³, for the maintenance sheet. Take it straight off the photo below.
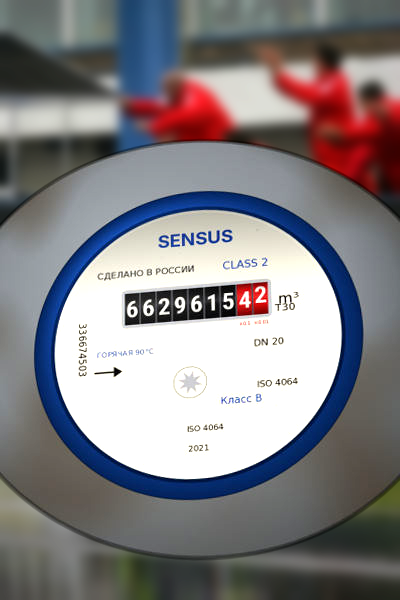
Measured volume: 6629615.42 m³
